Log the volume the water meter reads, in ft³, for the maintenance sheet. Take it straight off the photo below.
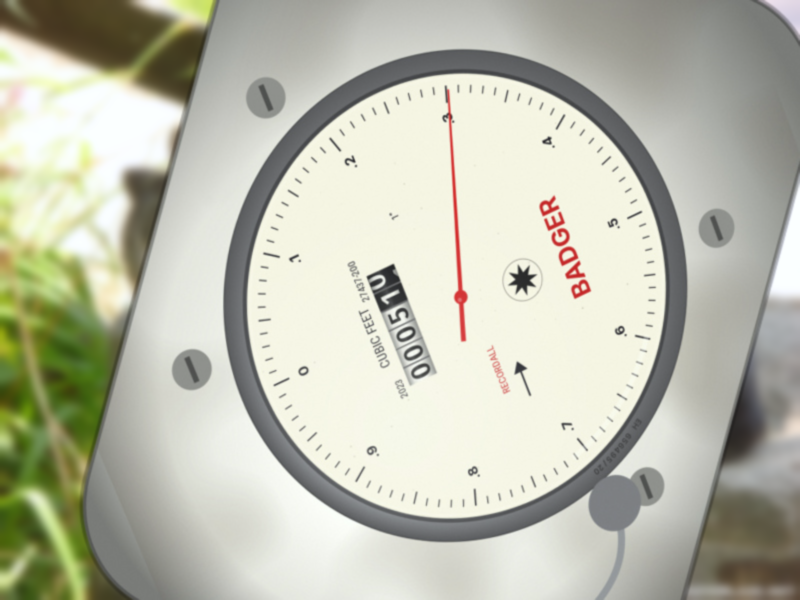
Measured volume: 510.30 ft³
